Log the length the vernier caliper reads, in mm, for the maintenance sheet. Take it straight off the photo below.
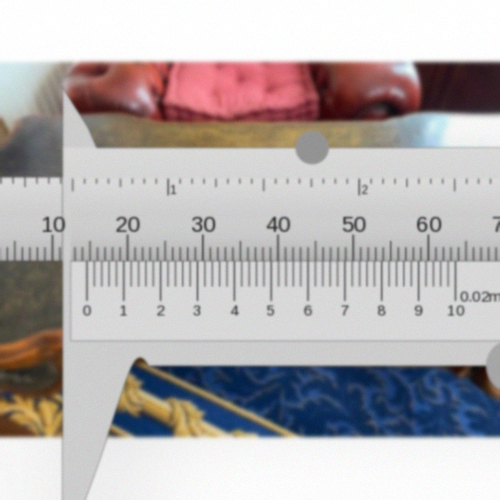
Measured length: 14.6 mm
